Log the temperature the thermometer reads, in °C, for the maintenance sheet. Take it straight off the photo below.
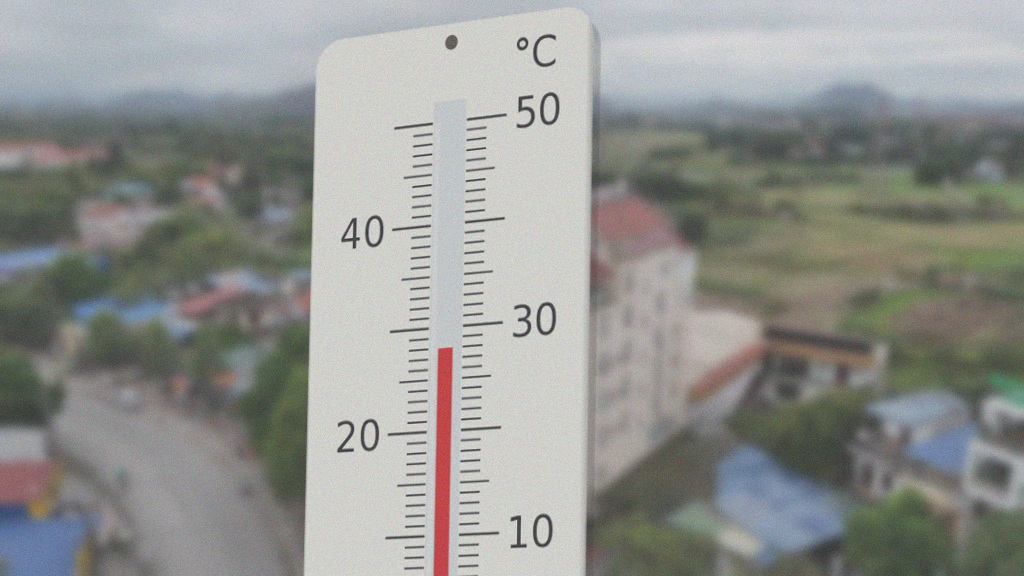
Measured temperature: 28 °C
